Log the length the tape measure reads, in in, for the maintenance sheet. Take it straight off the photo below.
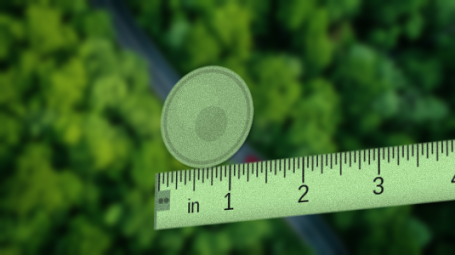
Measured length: 1.3125 in
